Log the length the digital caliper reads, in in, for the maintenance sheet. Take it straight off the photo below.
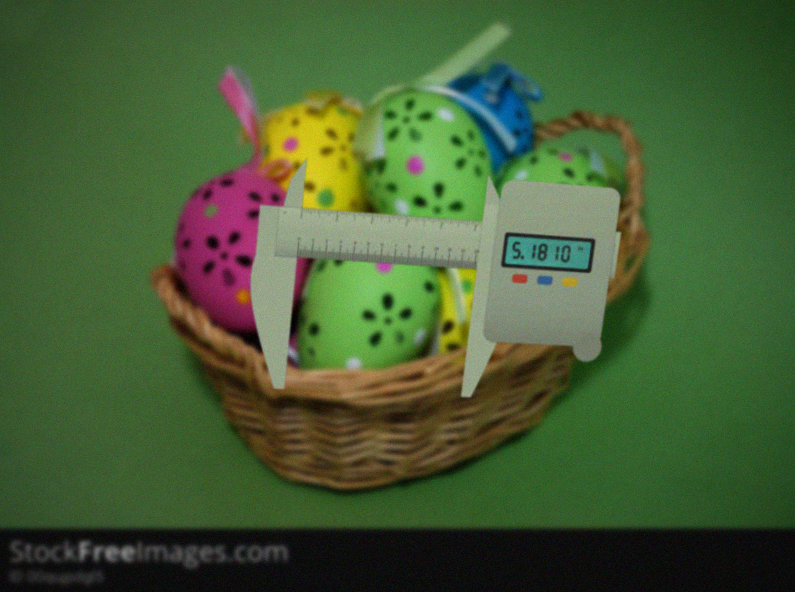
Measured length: 5.1810 in
